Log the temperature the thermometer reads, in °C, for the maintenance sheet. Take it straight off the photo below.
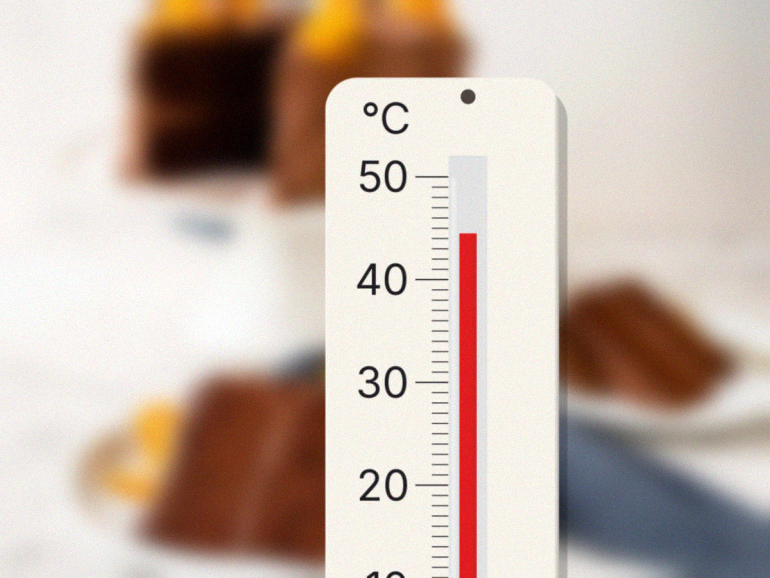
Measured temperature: 44.5 °C
